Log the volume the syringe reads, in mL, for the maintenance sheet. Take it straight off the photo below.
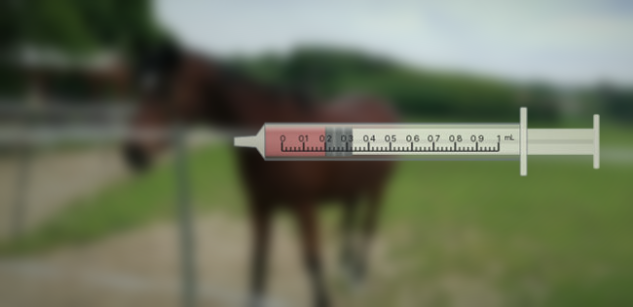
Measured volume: 0.2 mL
